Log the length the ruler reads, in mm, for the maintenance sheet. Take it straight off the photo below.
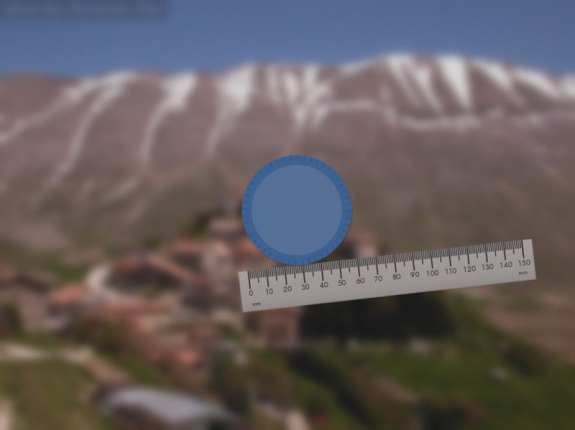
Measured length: 60 mm
